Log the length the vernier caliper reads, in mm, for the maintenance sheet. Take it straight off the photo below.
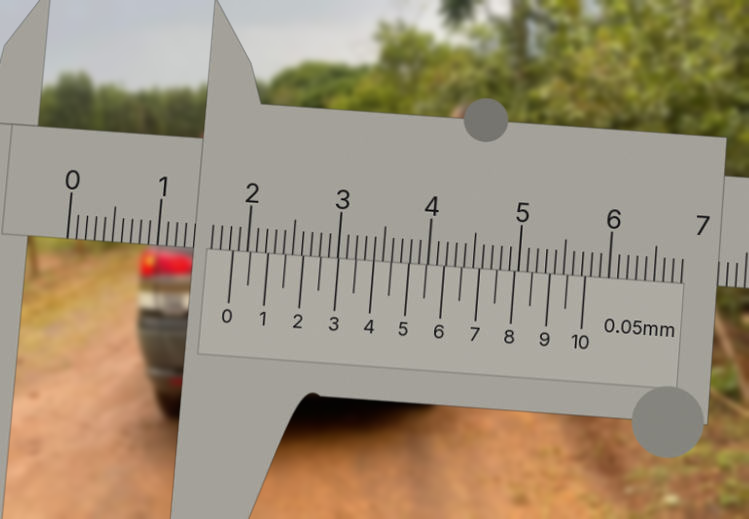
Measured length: 18.4 mm
